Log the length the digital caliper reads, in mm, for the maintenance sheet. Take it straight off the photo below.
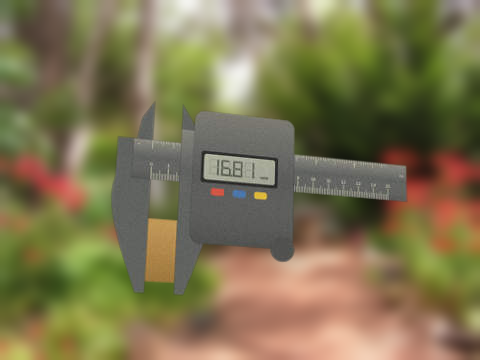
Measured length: 16.81 mm
